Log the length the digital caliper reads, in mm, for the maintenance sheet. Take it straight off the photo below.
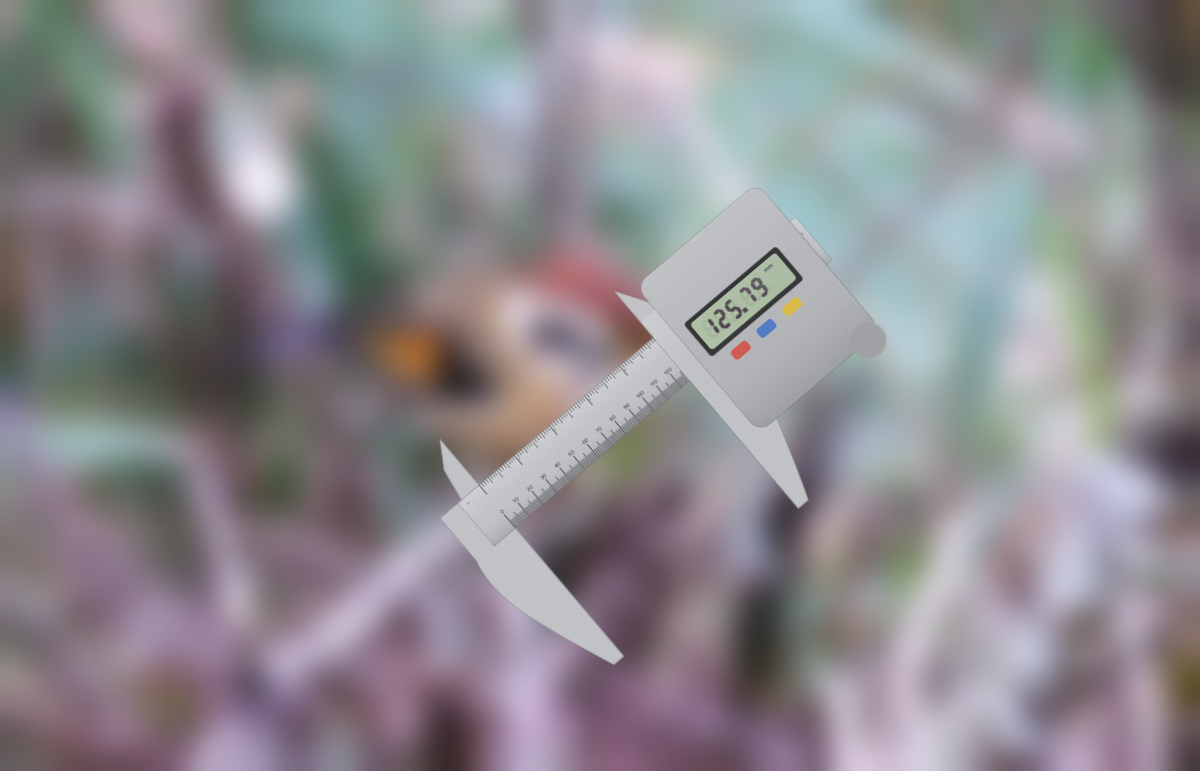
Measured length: 125.79 mm
